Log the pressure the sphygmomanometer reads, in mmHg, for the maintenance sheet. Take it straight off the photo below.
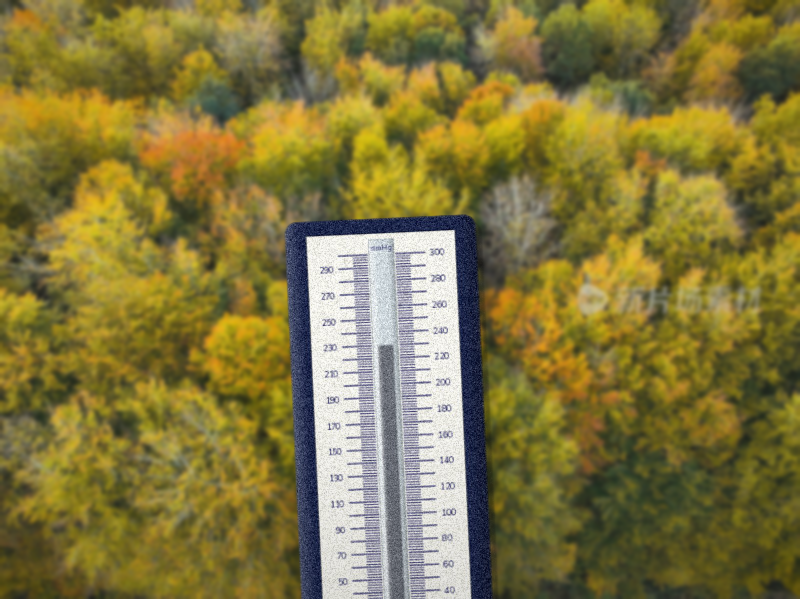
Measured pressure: 230 mmHg
